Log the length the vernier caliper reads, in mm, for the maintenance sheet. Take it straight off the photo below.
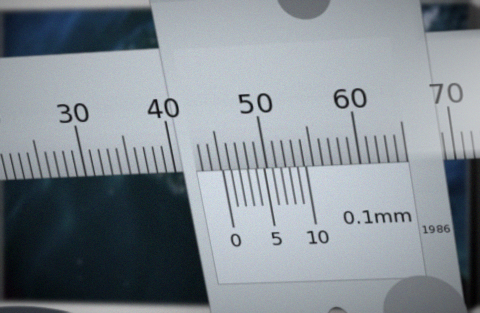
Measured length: 45.2 mm
